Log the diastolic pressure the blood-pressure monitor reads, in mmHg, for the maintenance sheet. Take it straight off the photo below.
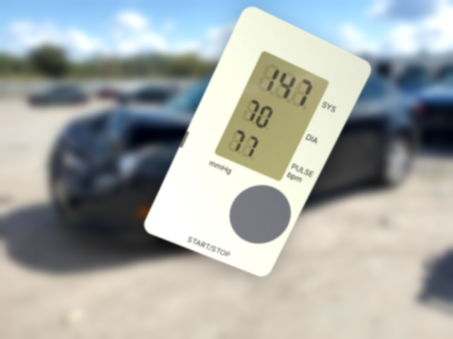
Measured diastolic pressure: 70 mmHg
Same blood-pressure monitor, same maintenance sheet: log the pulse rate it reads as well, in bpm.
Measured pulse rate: 77 bpm
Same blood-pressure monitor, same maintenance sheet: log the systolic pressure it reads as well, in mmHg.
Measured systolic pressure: 147 mmHg
